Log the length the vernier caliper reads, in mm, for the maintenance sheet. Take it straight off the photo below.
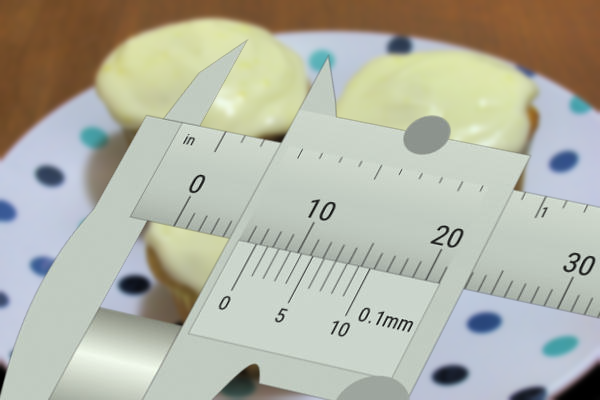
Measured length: 6.7 mm
